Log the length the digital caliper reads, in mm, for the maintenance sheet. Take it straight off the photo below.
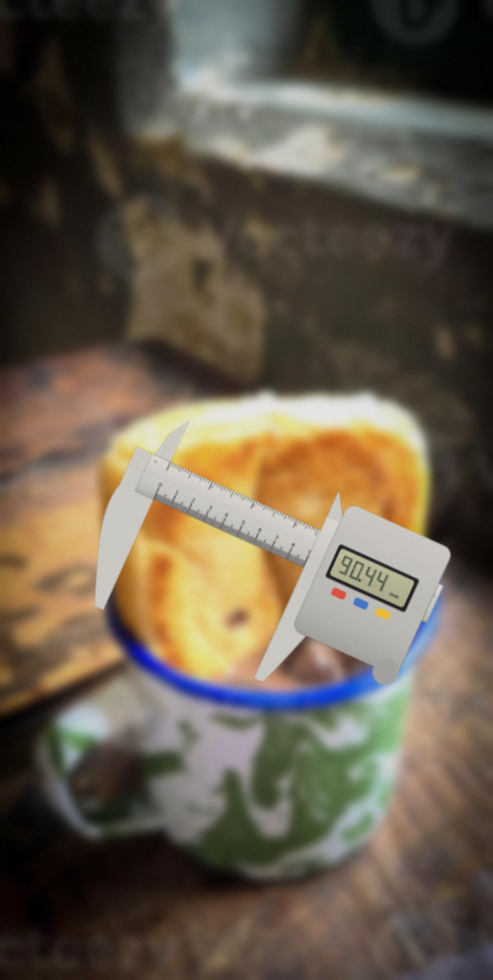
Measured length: 90.44 mm
